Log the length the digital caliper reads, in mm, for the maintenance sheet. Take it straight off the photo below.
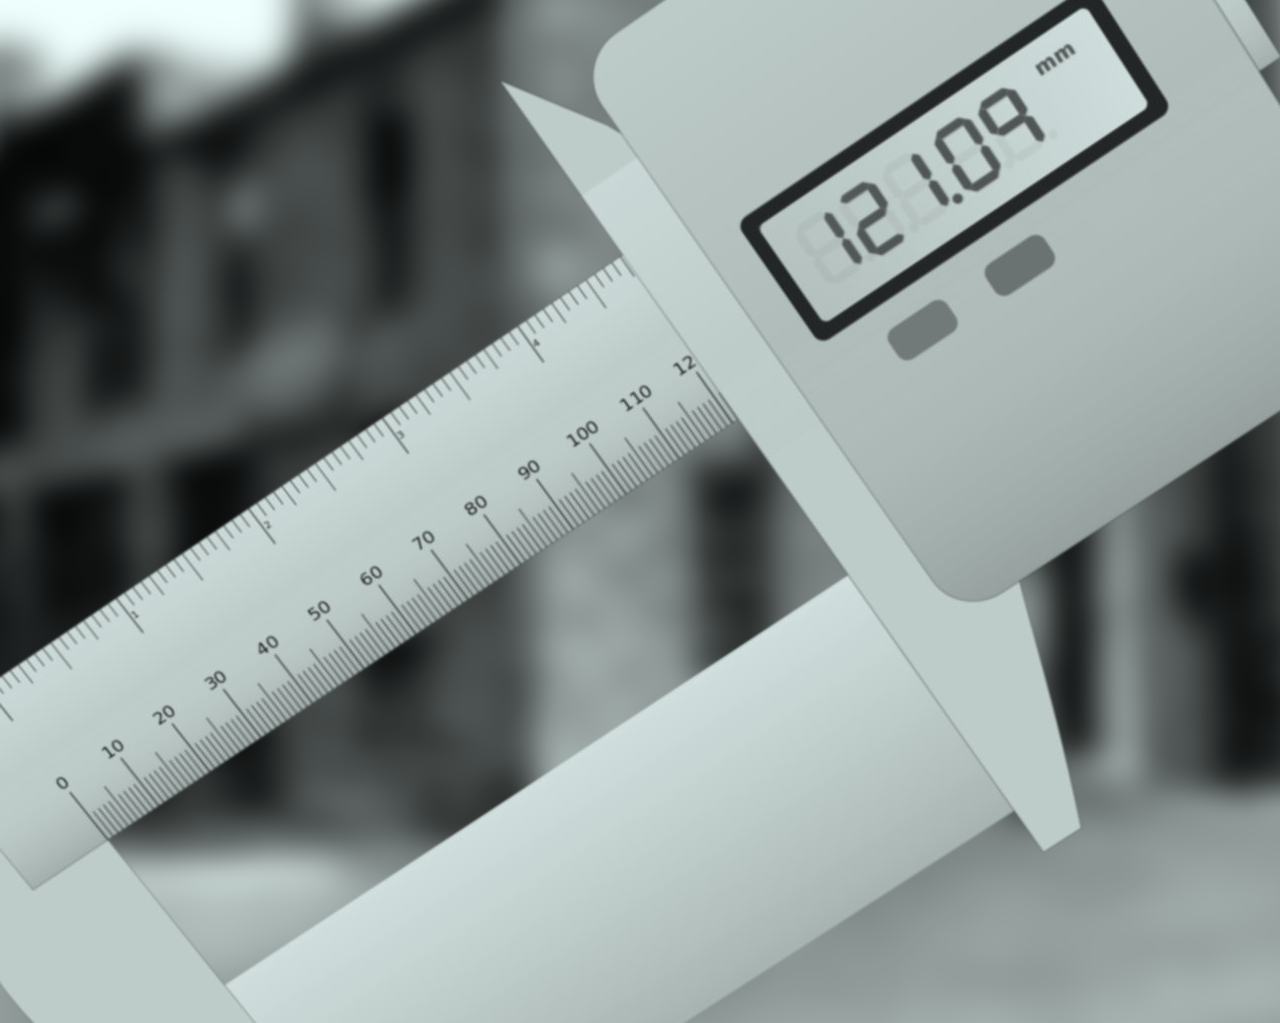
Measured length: 121.09 mm
